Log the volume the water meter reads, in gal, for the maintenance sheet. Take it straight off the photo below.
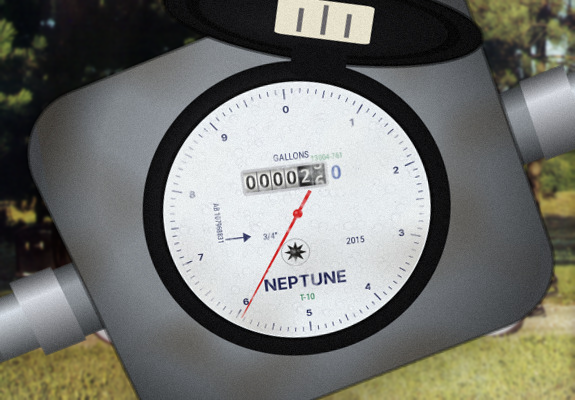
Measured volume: 255.9 gal
